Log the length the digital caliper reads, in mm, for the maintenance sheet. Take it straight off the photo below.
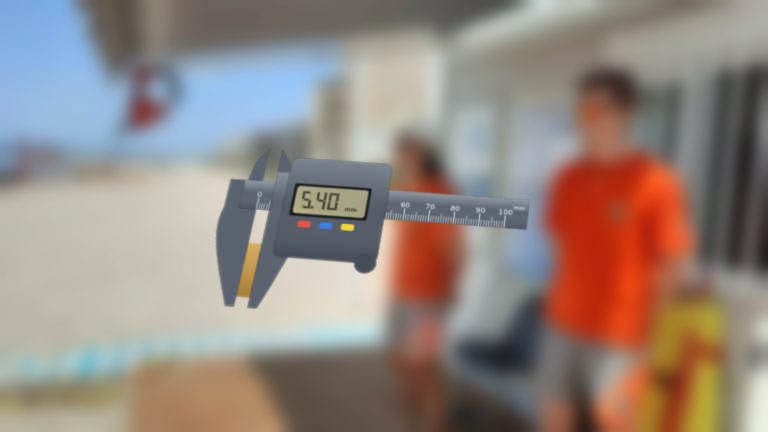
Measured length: 5.40 mm
